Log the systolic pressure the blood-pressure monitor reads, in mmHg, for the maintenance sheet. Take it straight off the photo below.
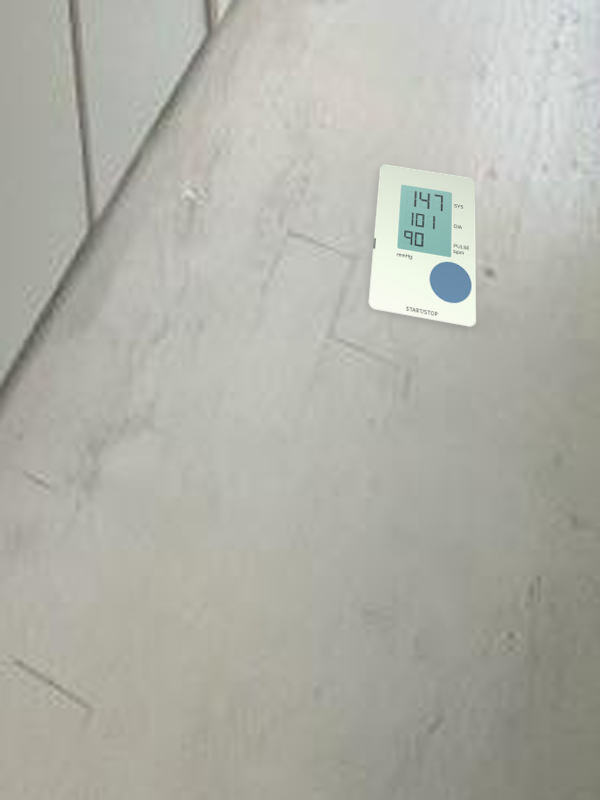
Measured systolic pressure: 147 mmHg
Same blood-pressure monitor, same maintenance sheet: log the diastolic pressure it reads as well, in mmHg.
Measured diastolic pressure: 101 mmHg
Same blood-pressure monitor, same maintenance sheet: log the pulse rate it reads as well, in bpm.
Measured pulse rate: 90 bpm
